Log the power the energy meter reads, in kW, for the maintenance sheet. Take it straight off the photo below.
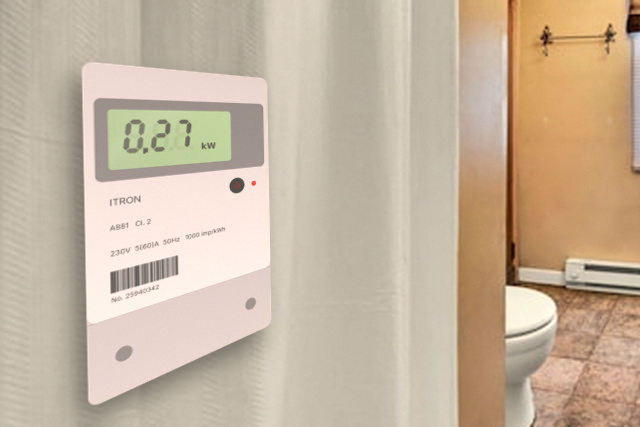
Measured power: 0.27 kW
